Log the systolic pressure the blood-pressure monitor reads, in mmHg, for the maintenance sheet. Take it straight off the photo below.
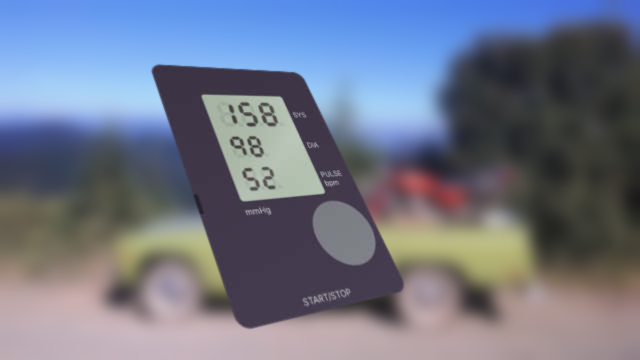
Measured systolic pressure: 158 mmHg
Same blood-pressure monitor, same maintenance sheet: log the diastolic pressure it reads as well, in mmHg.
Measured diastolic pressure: 98 mmHg
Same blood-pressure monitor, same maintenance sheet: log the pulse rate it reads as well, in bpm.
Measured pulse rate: 52 bpm
